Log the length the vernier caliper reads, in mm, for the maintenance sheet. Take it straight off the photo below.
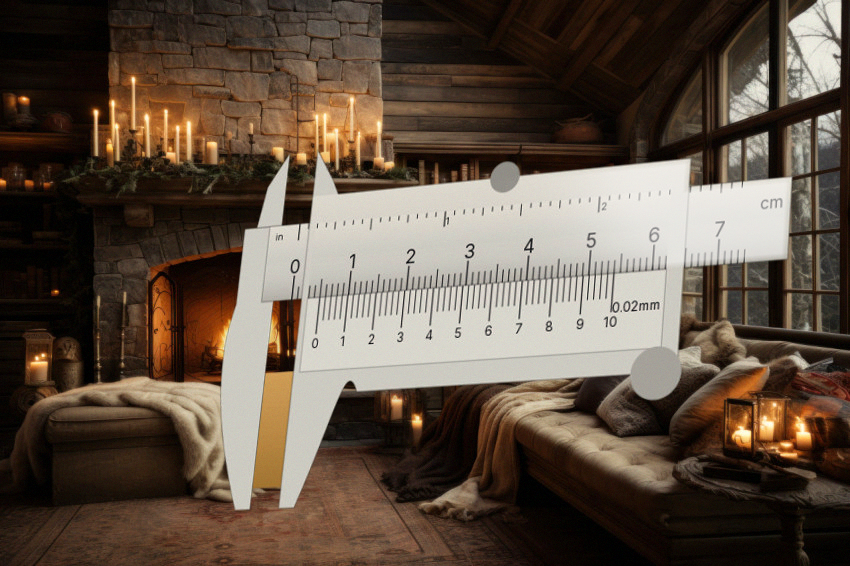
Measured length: 5.0 mm
